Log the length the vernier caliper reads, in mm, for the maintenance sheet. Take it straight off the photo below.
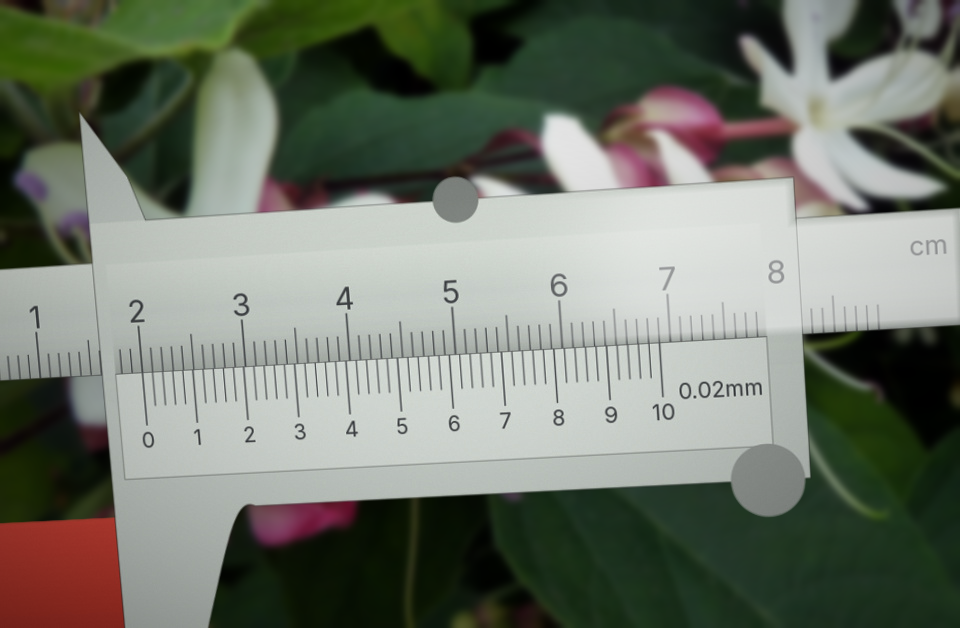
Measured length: 20.0 mm
